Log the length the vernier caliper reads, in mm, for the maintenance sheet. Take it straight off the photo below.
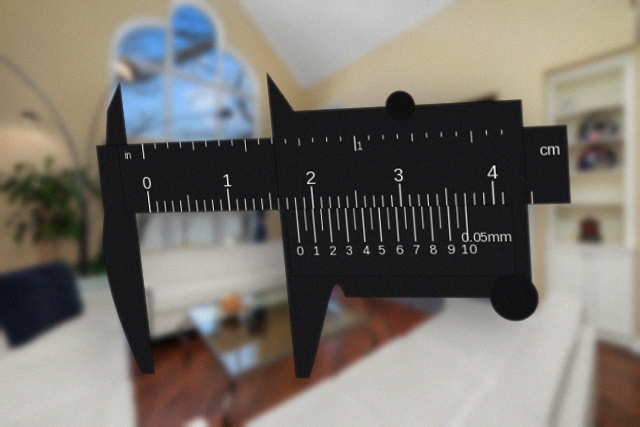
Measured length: 18.0 mm
